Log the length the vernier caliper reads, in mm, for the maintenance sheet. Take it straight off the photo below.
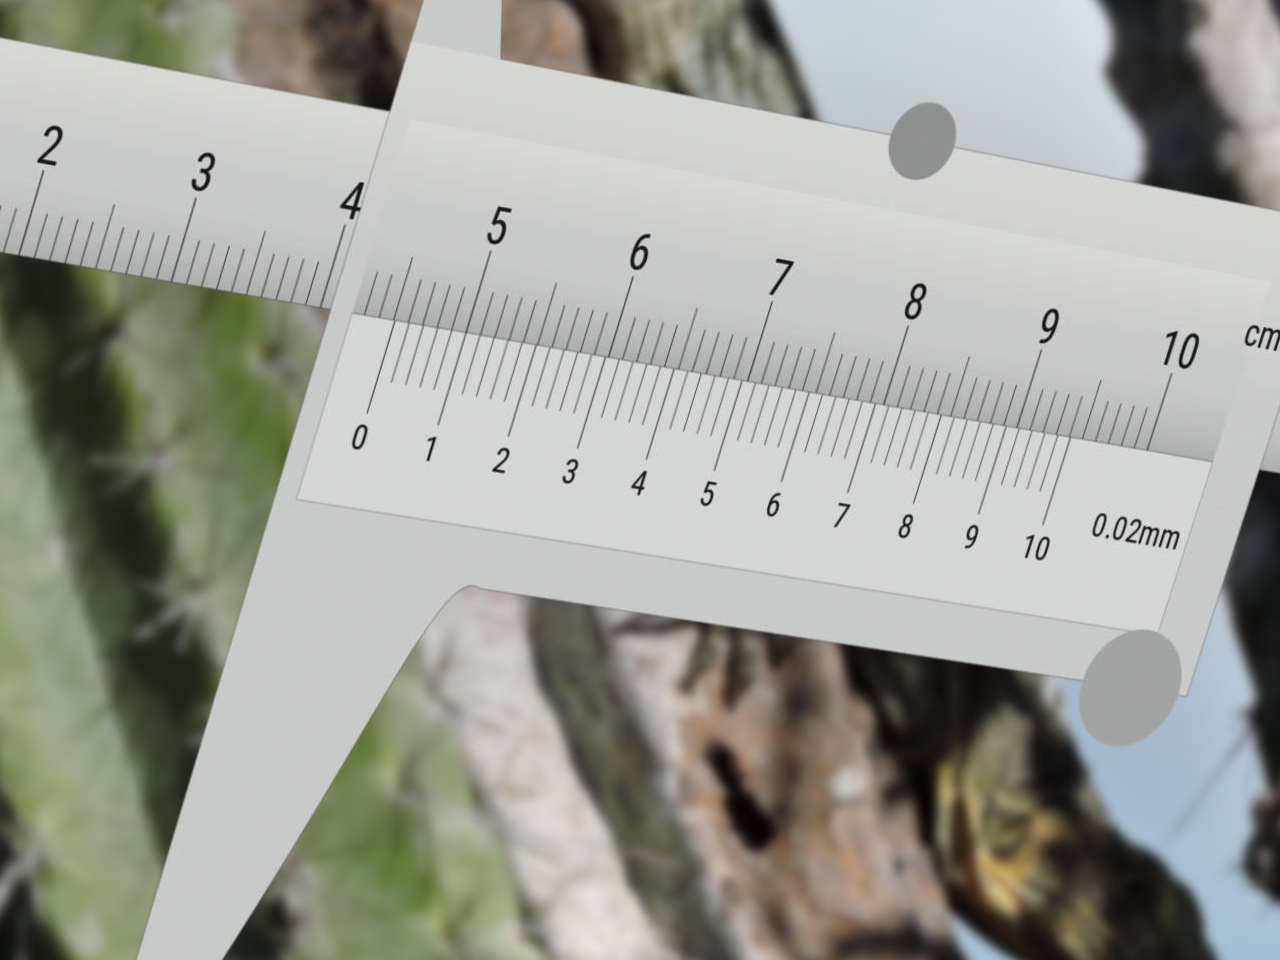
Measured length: 45.1 mm
